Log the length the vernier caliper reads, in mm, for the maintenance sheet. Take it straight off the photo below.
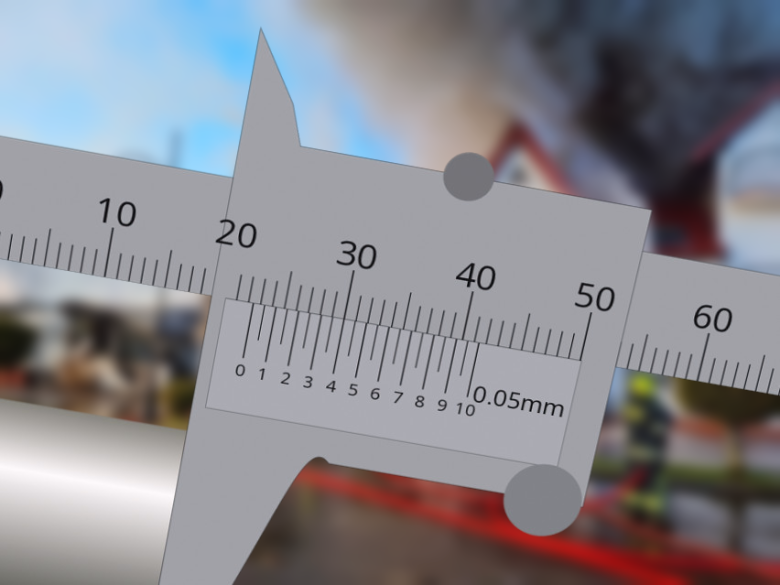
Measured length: 22.4 mm
